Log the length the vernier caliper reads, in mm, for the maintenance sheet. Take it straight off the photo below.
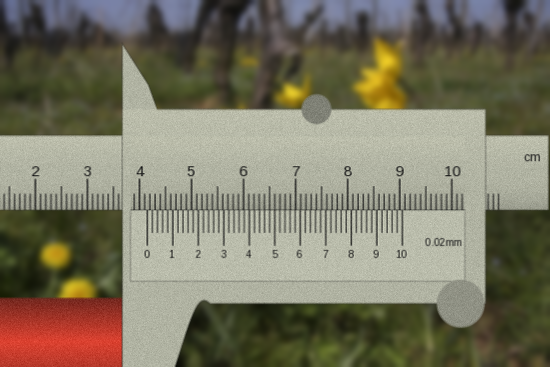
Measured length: 41.5 mm
